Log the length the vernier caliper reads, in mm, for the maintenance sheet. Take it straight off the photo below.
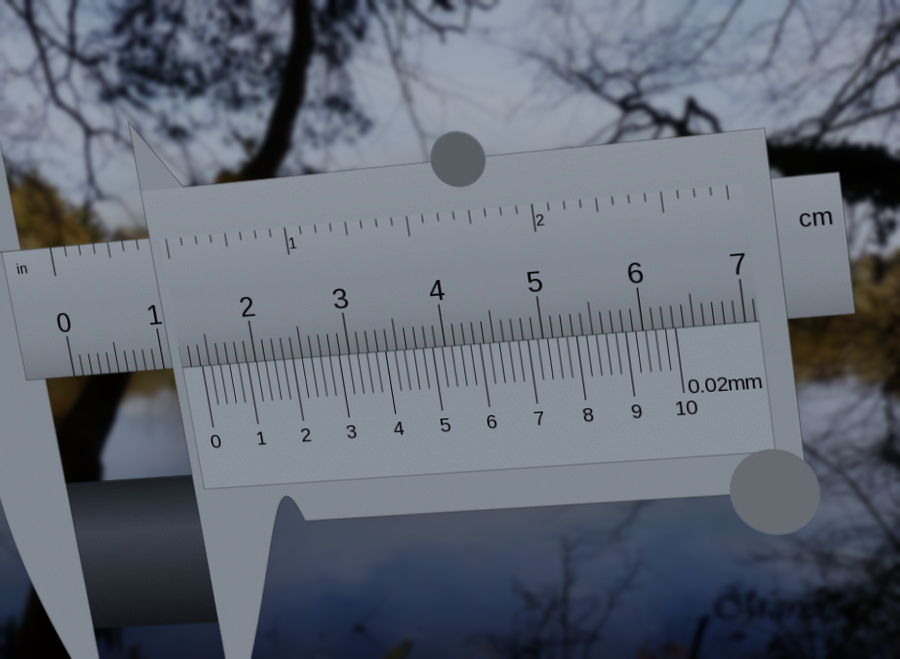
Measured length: 14.2 mm
